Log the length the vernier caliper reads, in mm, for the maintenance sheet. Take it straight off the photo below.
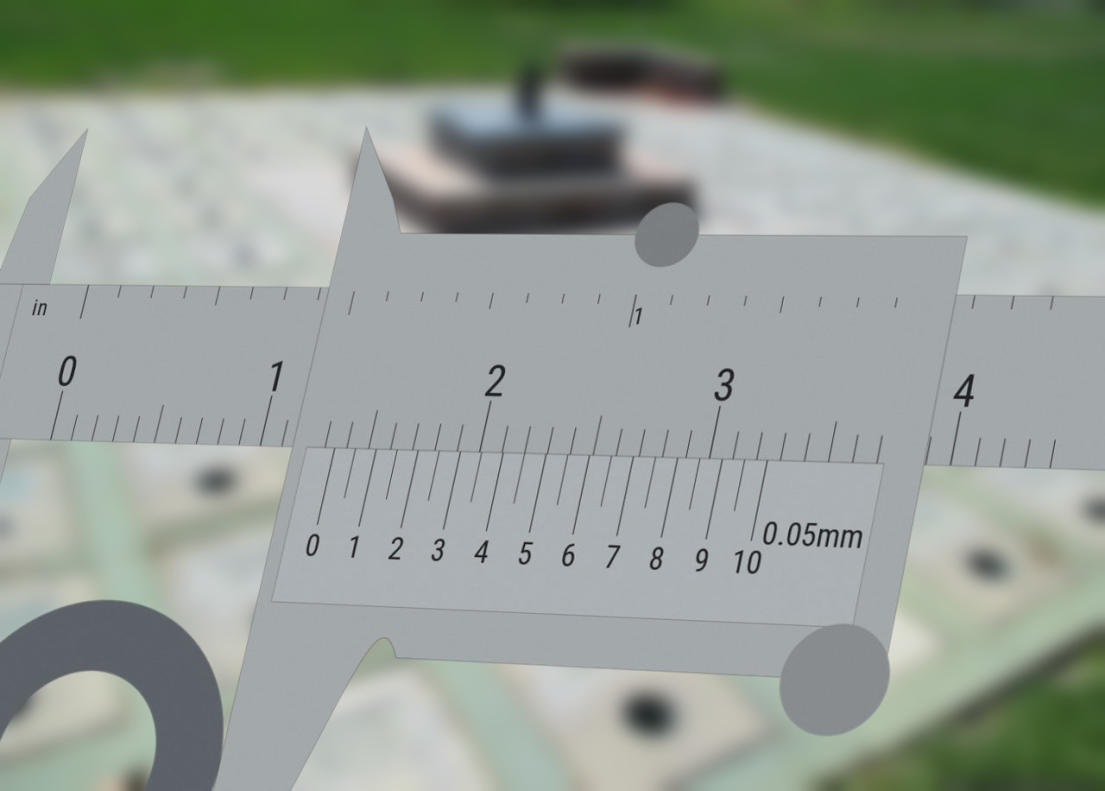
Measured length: 13.45 mm
